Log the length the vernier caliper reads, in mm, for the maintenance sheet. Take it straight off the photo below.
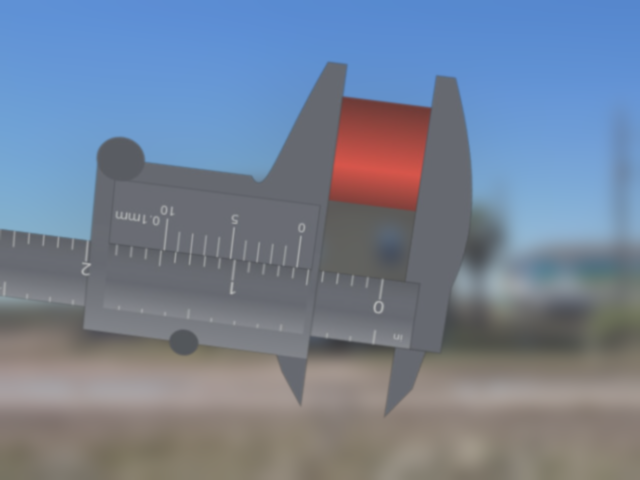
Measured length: 5.8 mm
